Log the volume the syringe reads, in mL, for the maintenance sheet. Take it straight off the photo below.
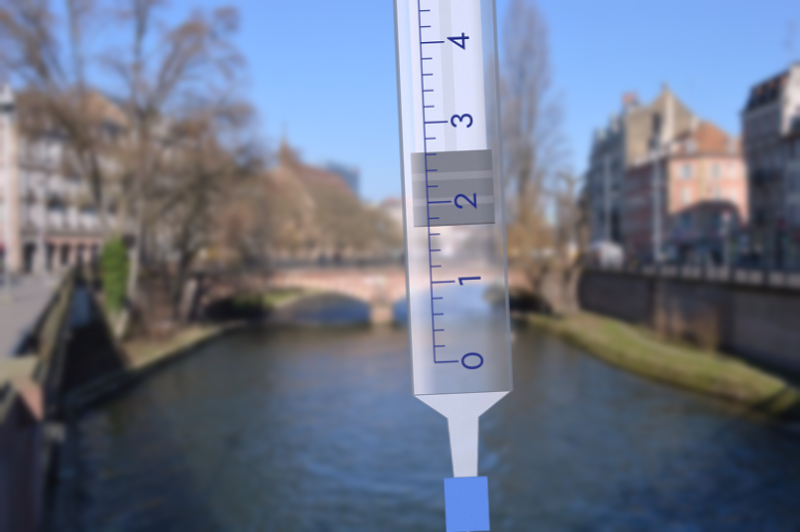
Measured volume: 1.7 mL
